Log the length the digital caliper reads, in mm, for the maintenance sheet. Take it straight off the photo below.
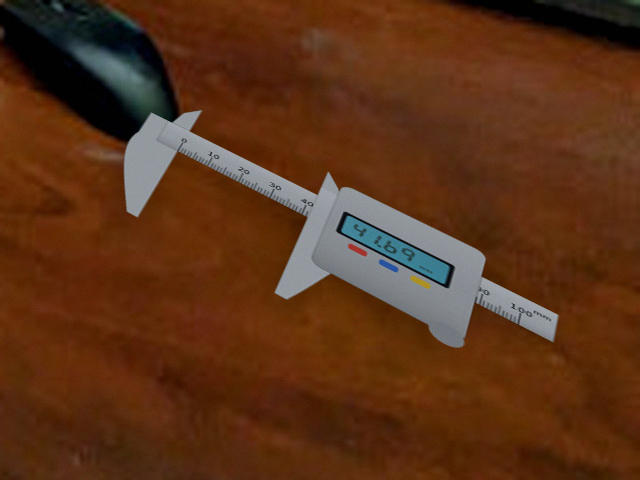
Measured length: 41.69 mm
